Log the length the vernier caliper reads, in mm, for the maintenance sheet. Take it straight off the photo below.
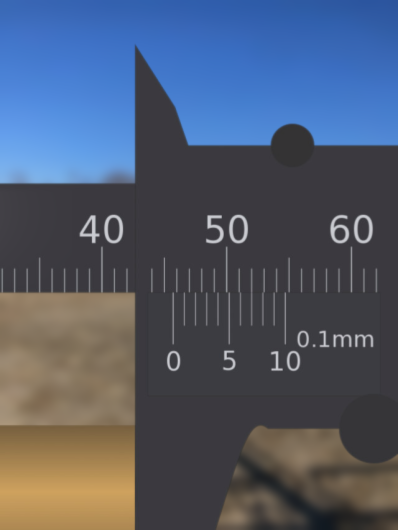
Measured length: 45.7 mm
